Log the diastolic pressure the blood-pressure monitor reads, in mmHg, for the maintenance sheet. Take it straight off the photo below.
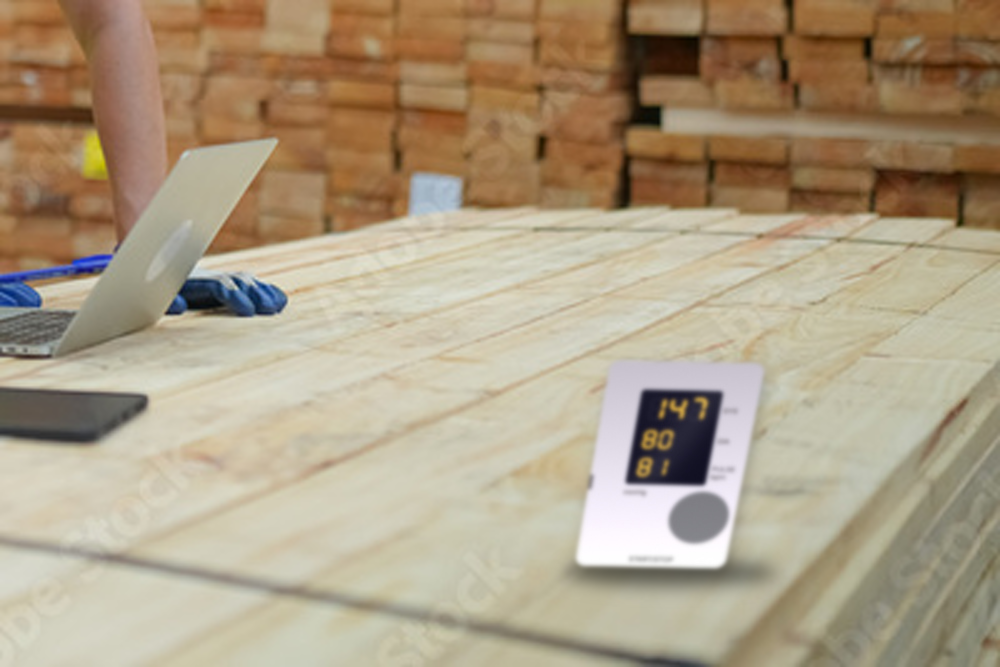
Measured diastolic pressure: 80 mmHg
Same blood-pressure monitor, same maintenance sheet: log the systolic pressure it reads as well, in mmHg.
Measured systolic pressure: 147 mmHg
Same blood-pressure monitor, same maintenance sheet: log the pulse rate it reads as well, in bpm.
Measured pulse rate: 81 bpm
